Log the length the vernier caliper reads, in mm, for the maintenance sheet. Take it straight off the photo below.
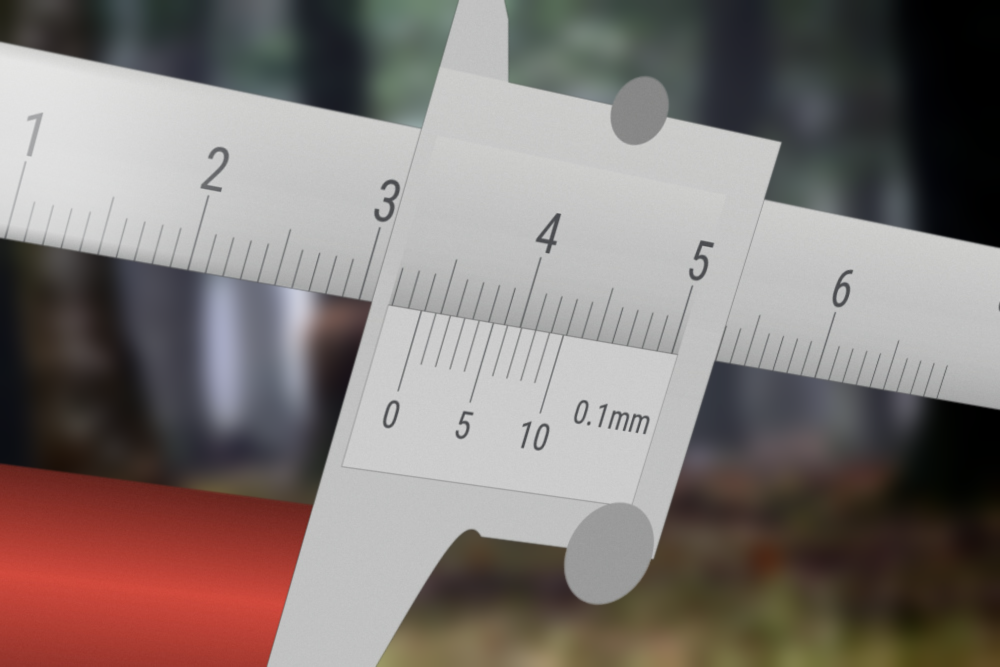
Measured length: 33.8 mm
